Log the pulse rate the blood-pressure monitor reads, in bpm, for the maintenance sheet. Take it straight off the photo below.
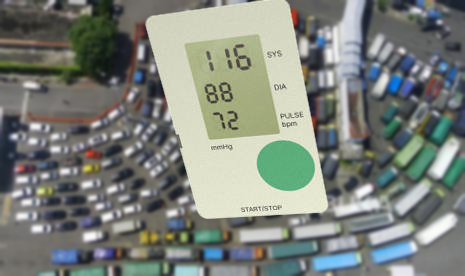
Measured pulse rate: 72 bpm
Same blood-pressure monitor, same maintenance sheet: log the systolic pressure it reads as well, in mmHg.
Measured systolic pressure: 116 mmHg
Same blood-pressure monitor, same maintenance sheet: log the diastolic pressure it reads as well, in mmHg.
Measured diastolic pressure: 88 mmHg
